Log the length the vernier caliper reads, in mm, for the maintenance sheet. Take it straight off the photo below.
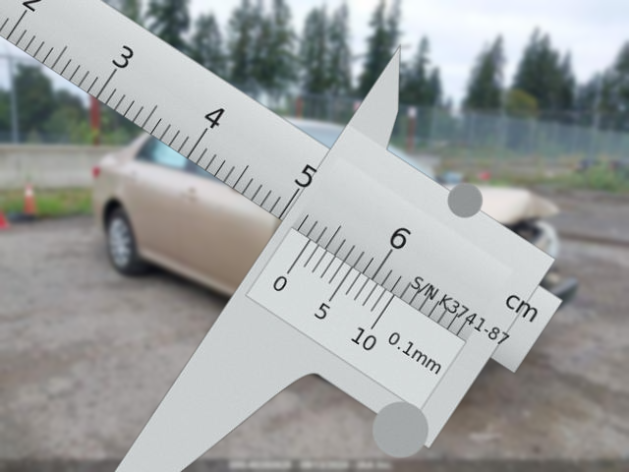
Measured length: 53.4 mm
